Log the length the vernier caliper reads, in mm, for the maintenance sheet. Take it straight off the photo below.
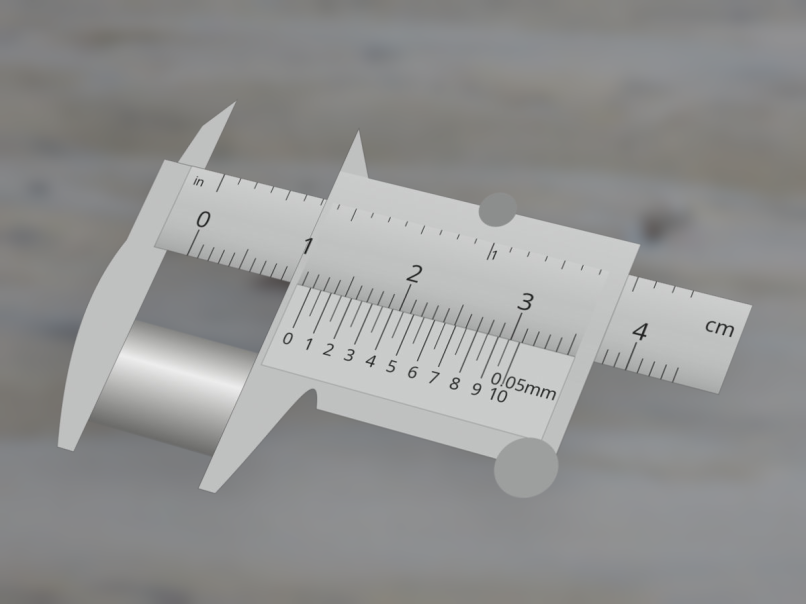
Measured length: 11.8 mm
